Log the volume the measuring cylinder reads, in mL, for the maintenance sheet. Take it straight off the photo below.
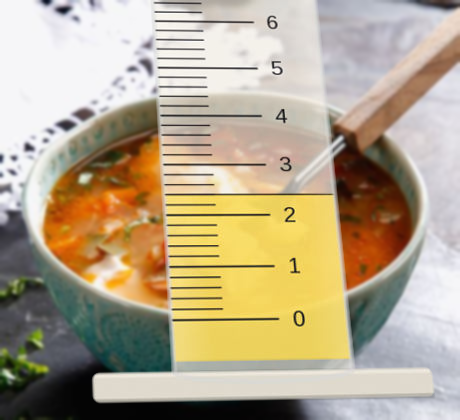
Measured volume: 2.4 mL
